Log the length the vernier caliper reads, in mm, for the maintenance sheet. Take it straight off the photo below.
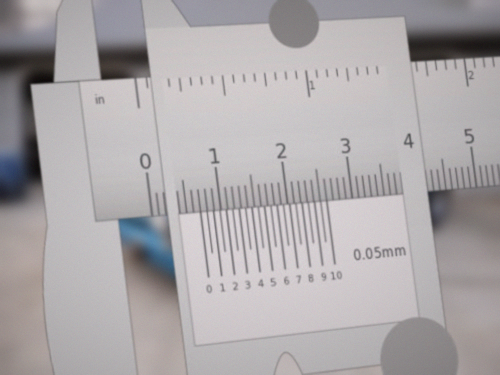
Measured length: 7.0 mm
